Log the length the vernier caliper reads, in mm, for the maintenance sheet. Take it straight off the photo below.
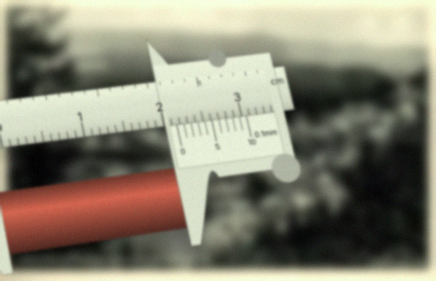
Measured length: 21.6 mm
